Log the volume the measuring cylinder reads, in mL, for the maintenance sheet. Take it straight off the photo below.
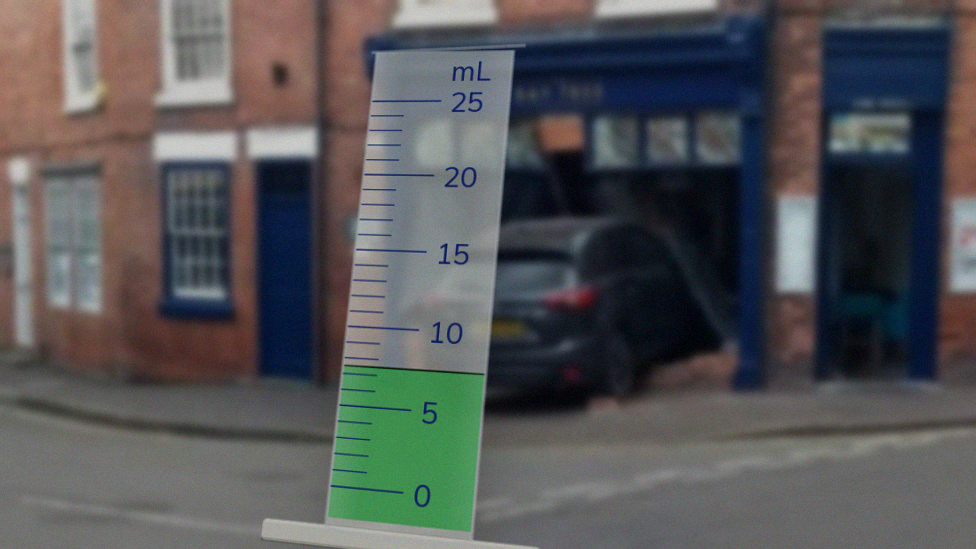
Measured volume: 7.5 mL
